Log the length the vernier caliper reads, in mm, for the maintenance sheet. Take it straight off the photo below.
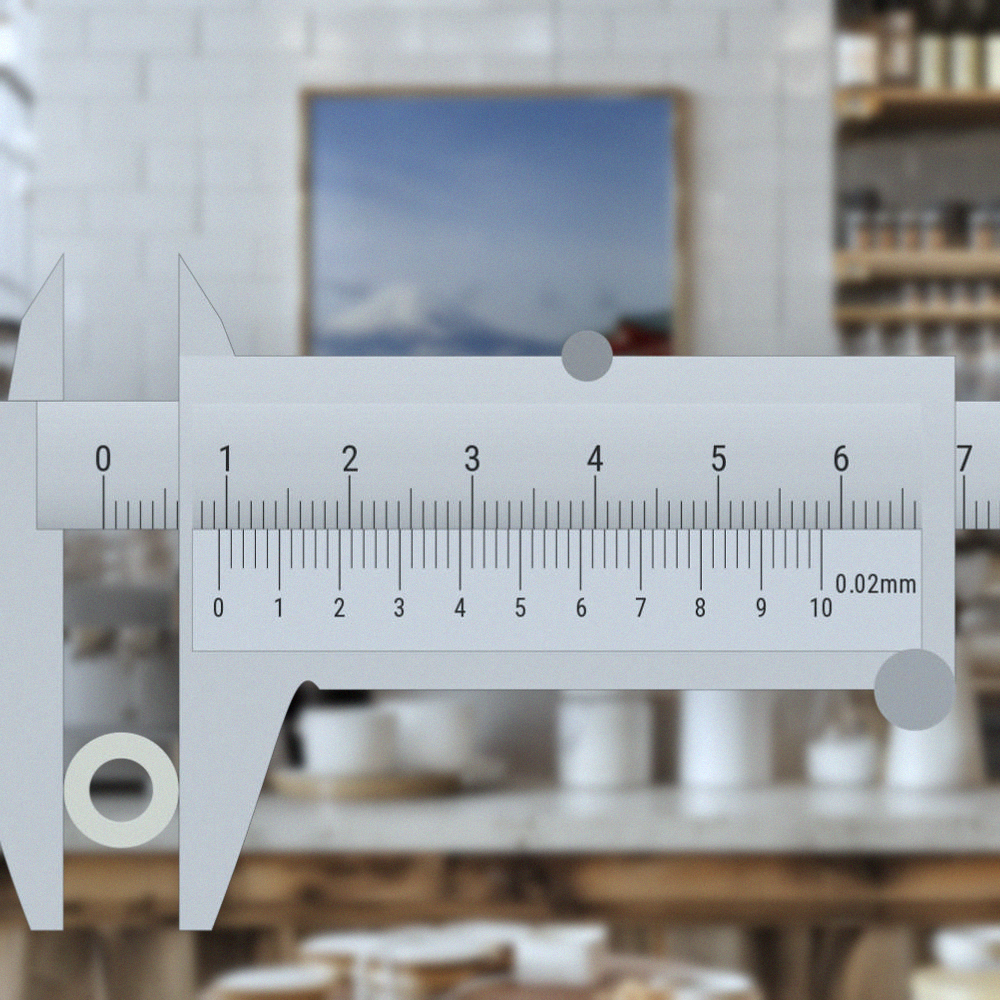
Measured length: 9.4 mm
